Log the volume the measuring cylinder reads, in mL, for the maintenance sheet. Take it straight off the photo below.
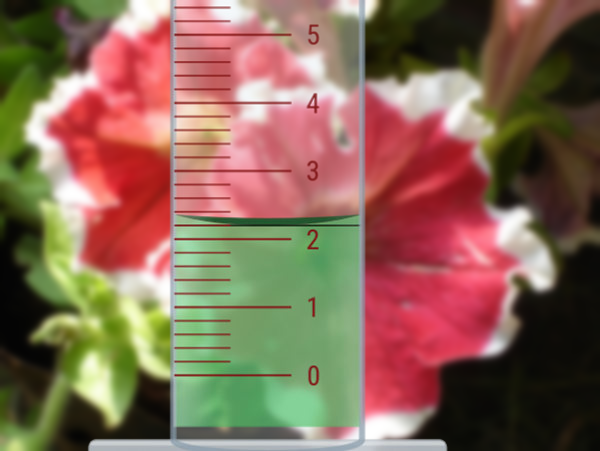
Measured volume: 2.2 mL
